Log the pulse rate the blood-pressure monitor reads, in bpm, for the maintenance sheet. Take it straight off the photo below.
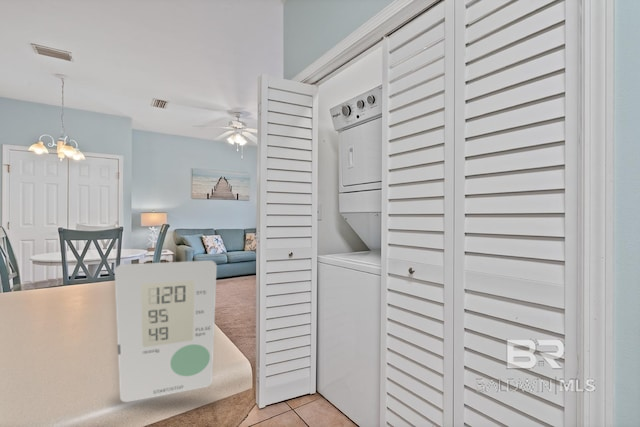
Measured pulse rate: 49 bpm
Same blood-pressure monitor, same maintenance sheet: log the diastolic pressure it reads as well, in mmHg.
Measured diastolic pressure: 95 mmHg
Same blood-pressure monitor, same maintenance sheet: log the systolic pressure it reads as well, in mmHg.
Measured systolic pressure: 120 mmHg
